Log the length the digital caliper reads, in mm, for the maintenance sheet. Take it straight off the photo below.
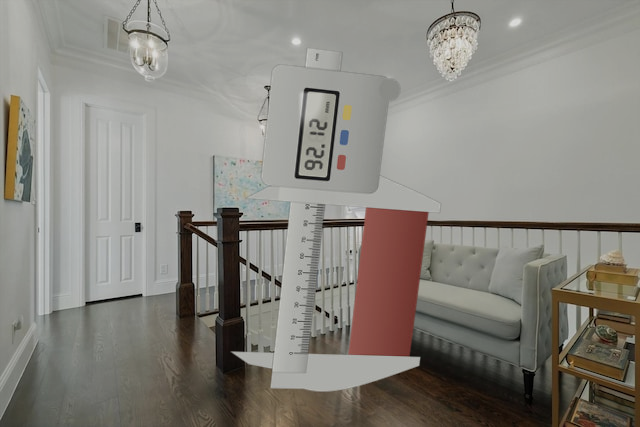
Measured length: 92.12 mm
